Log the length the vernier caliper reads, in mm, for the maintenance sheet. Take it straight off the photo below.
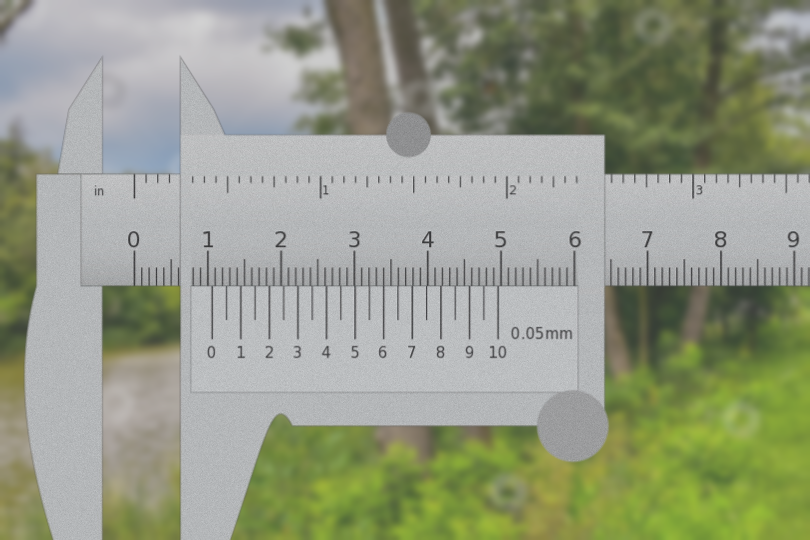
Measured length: 10.6 mm
